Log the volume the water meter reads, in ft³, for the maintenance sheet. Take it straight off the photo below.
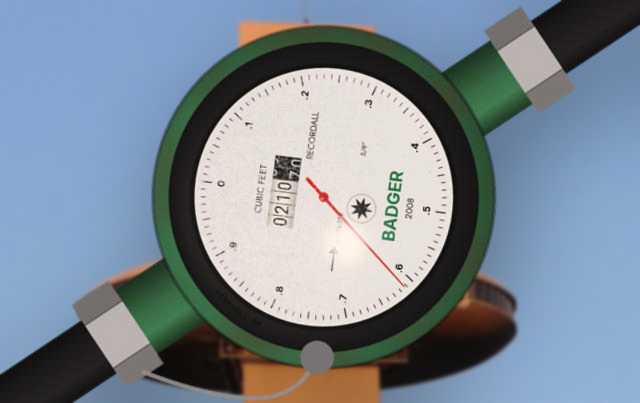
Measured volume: 21069.61 ft³
